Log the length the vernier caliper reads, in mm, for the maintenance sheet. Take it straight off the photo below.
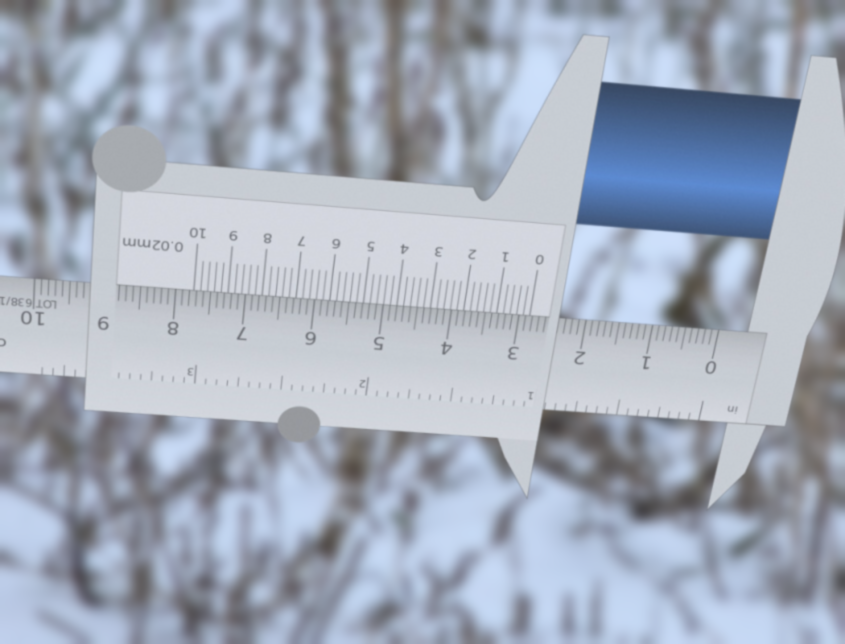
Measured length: 28.4 mm
